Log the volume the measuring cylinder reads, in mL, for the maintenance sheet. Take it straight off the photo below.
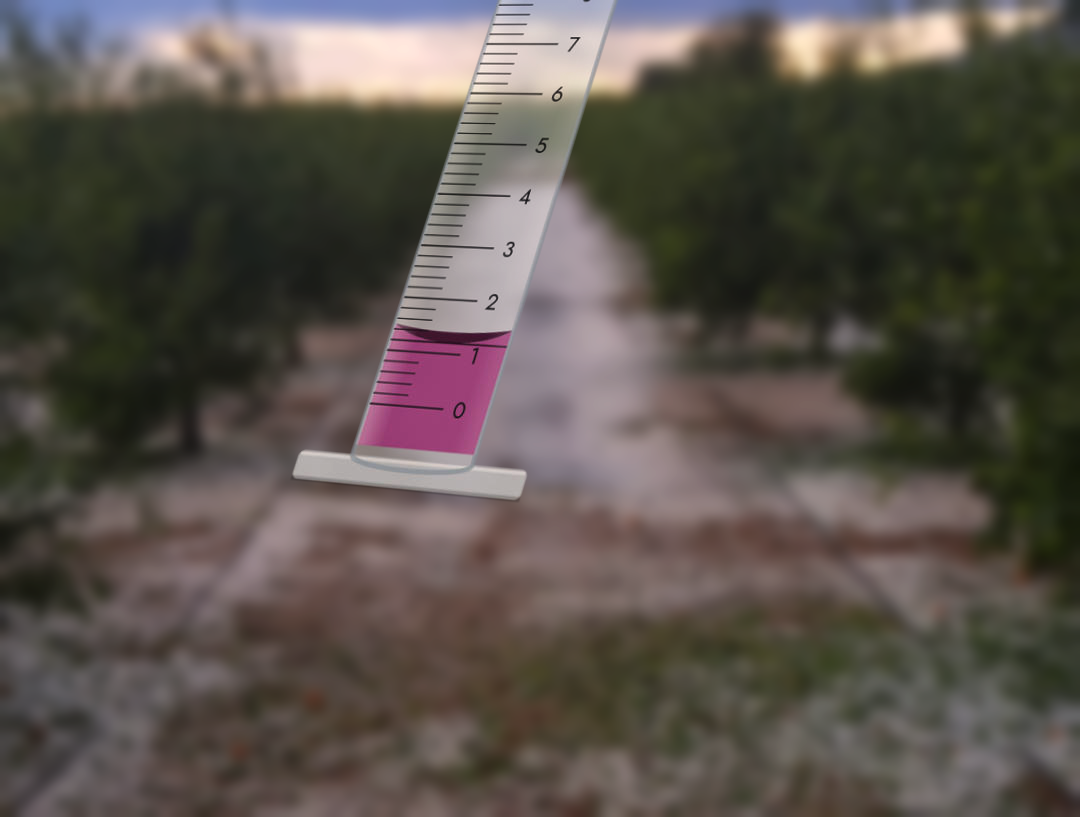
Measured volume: 1.2 mL
